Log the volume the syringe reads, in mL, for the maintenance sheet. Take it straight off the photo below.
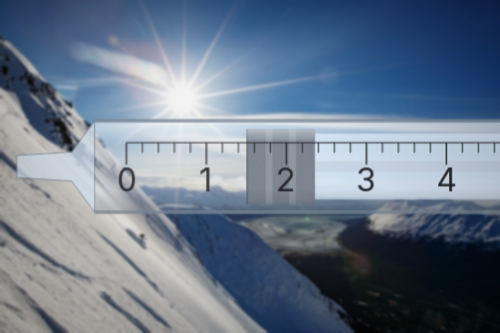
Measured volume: 1.5 mL
